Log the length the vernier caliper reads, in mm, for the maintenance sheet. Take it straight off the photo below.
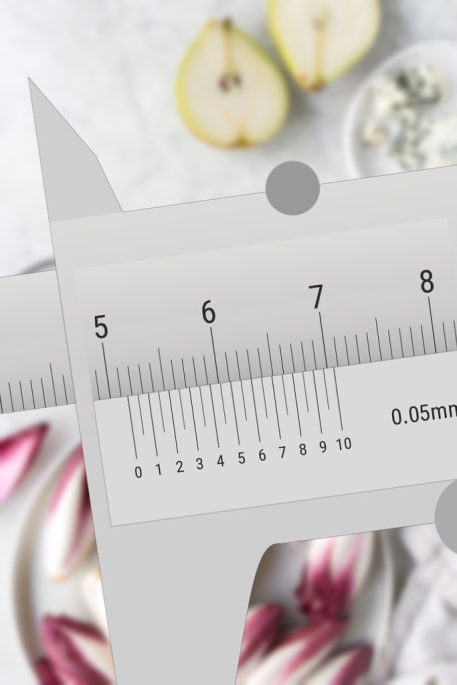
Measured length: 51.6 mm
